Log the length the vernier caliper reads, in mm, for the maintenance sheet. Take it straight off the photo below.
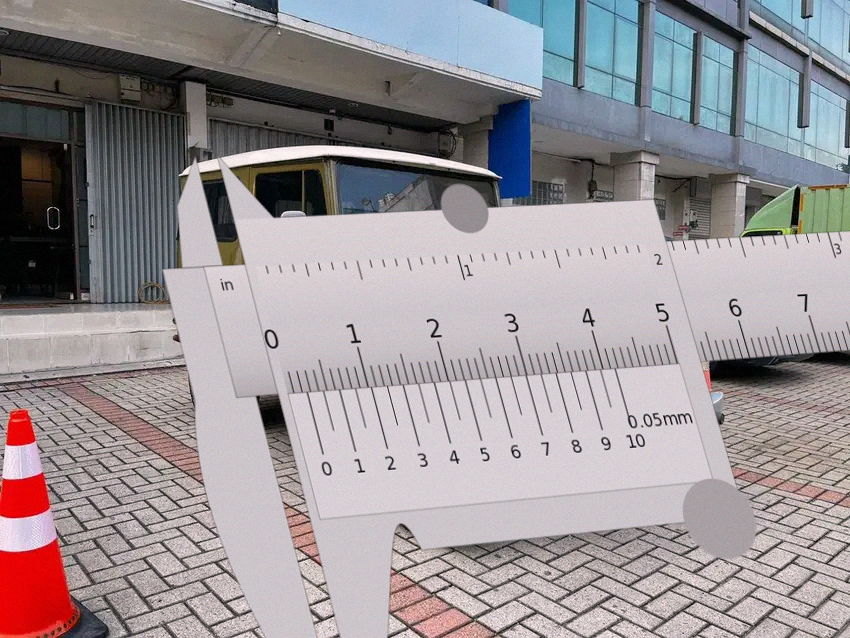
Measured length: 2.6 mm
